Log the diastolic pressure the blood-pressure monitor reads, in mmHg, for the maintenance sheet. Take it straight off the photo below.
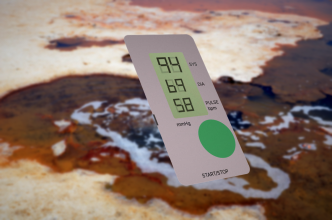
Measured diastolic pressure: 69 mmHg
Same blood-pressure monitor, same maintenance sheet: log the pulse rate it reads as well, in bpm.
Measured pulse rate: 58 bpm
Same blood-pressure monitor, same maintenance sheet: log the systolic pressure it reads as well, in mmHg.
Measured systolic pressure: 94 mmHg
